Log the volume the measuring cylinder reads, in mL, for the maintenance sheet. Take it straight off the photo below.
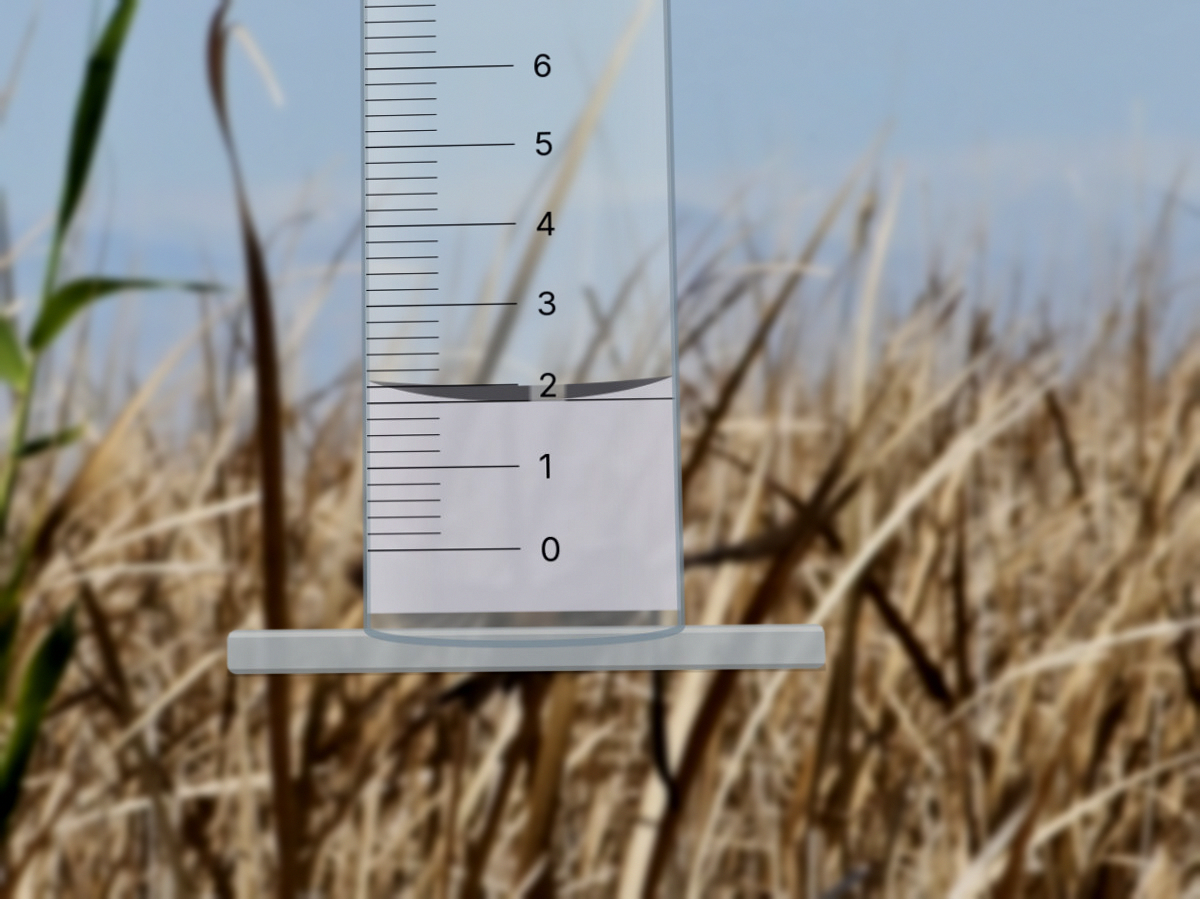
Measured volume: 1.8 mL
